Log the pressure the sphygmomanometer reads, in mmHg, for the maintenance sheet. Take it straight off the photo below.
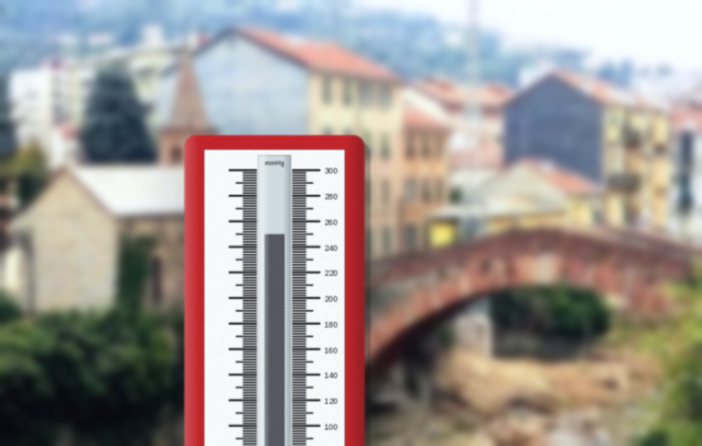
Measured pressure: 250 mmHg
